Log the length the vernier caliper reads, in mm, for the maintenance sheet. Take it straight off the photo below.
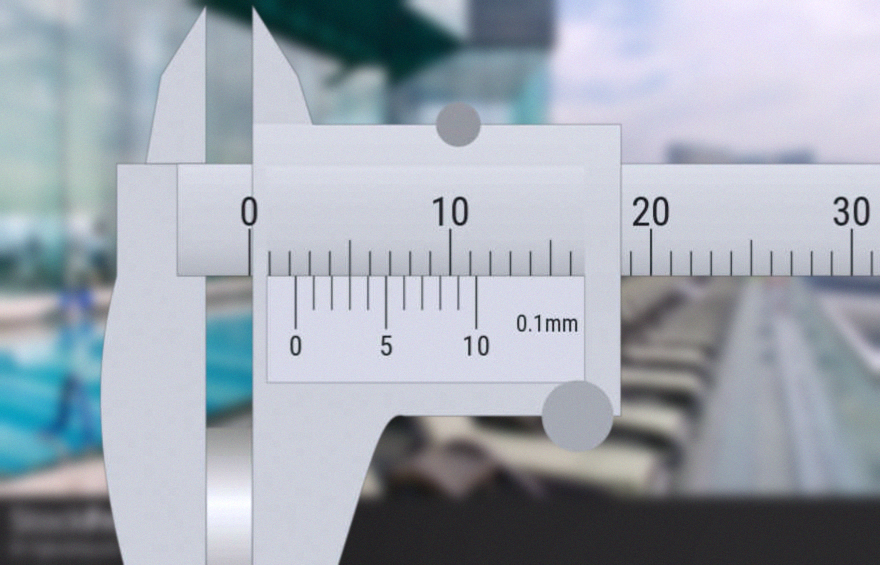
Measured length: 2.3 mm
